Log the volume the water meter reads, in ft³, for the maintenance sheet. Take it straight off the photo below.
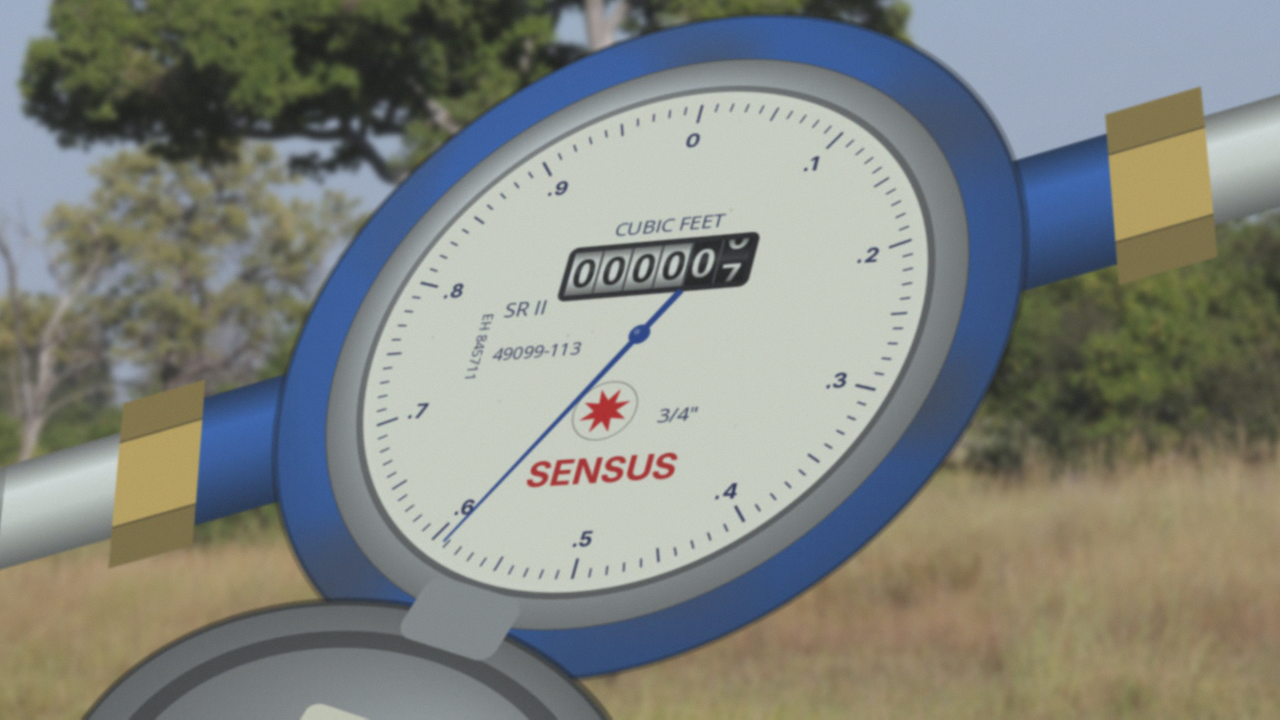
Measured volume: 6.59 ft³
